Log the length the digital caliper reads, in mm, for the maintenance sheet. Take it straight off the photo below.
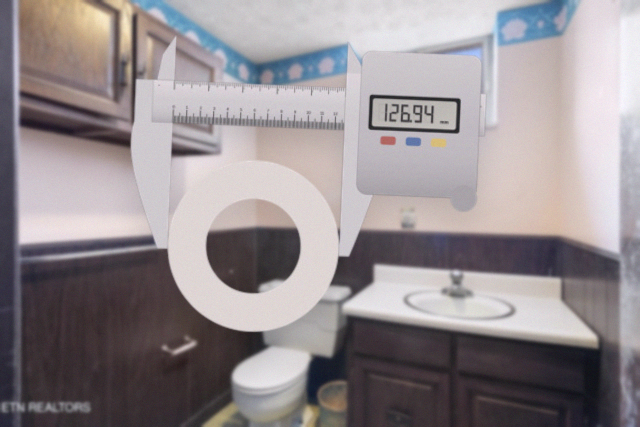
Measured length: 126.94 mm
